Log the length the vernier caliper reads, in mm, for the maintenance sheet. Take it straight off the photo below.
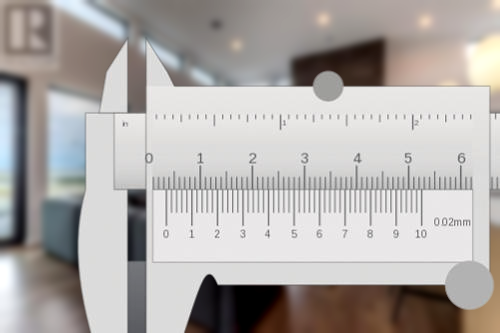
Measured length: 3.5 mm
